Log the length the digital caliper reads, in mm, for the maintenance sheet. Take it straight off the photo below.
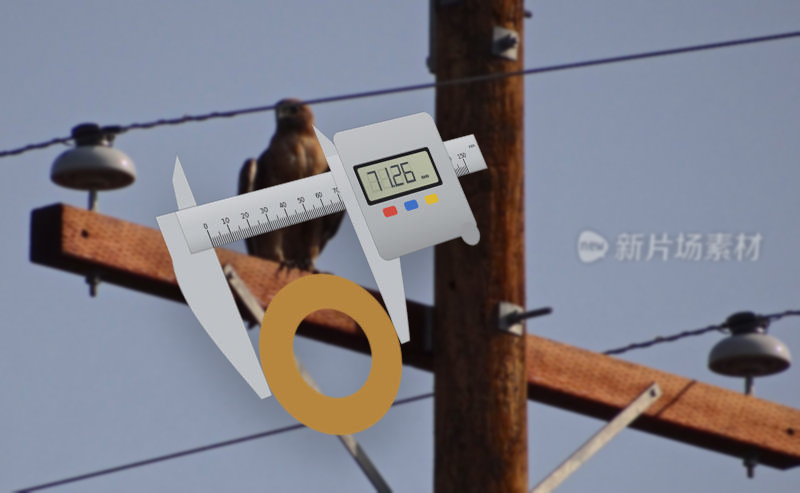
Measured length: 71.26 mm
